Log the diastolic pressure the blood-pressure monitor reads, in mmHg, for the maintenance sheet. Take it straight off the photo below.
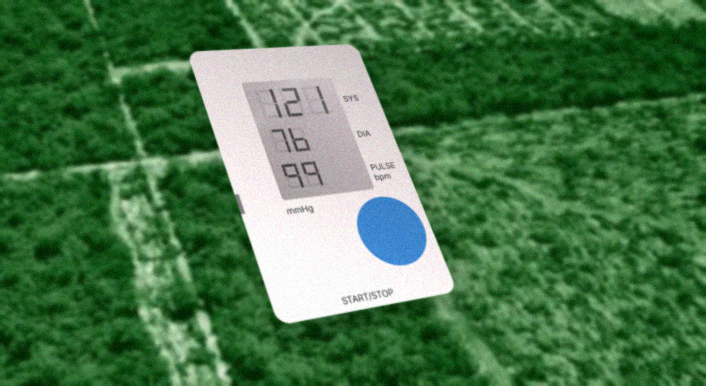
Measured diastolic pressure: 76 mmHg
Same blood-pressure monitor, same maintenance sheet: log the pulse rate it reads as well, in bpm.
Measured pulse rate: 99 bpm
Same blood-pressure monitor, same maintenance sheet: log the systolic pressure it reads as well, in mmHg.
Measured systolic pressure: 121 mmHg
